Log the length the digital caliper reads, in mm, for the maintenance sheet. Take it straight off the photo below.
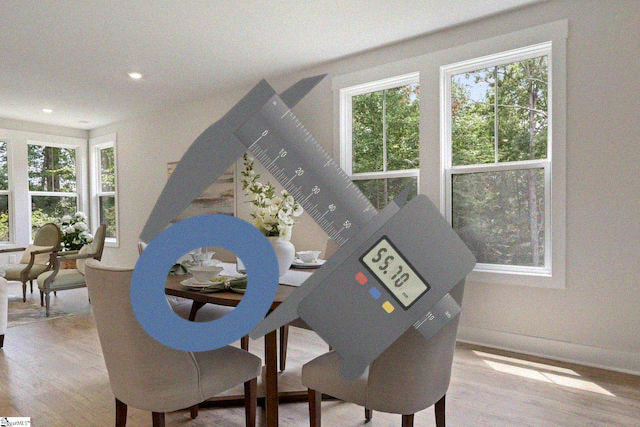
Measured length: 55.70 mm
